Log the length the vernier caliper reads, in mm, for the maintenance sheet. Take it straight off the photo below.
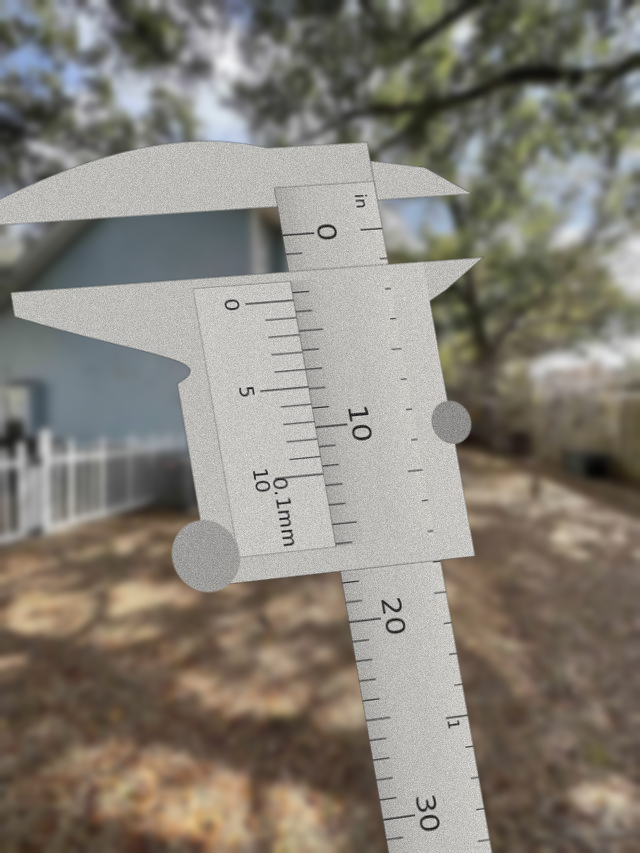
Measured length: 3.4 mm
